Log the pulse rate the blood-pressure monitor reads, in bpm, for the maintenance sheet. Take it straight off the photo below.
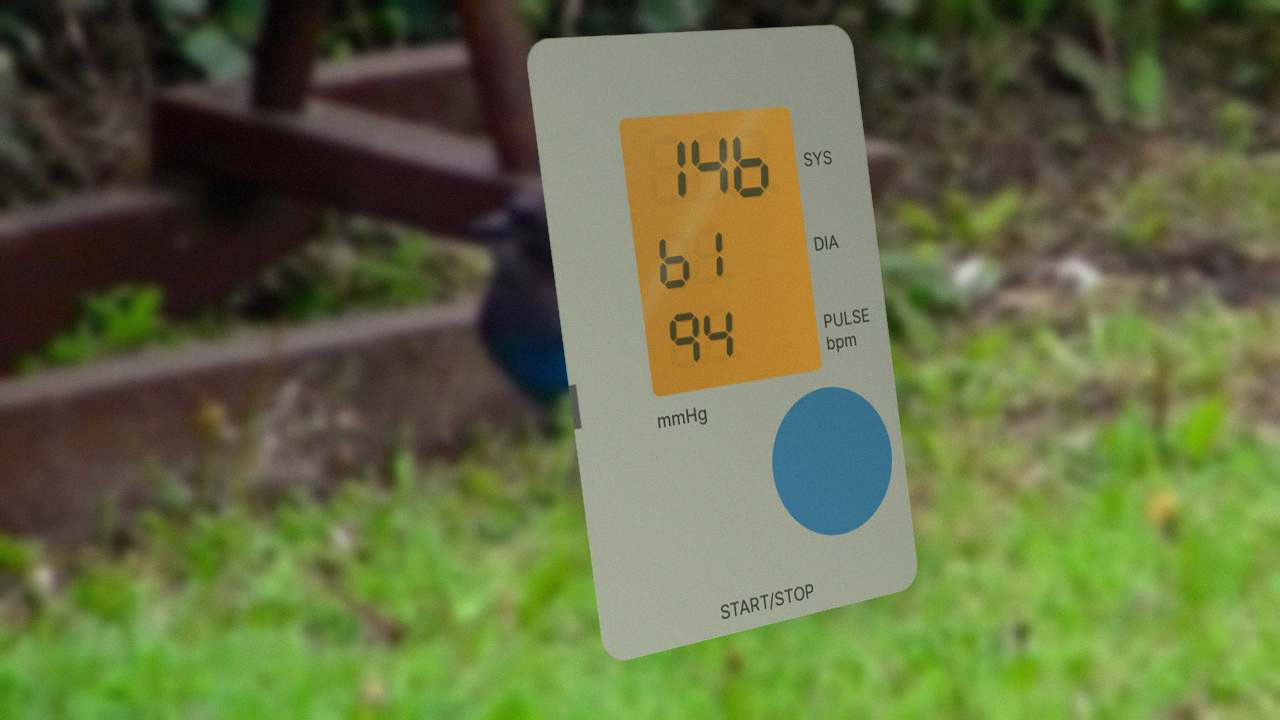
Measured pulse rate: 94 bpm
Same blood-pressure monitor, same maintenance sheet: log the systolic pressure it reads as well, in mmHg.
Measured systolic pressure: 146 mmHg
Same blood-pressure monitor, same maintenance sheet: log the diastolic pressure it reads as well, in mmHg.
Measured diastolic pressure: 61 mmHg
